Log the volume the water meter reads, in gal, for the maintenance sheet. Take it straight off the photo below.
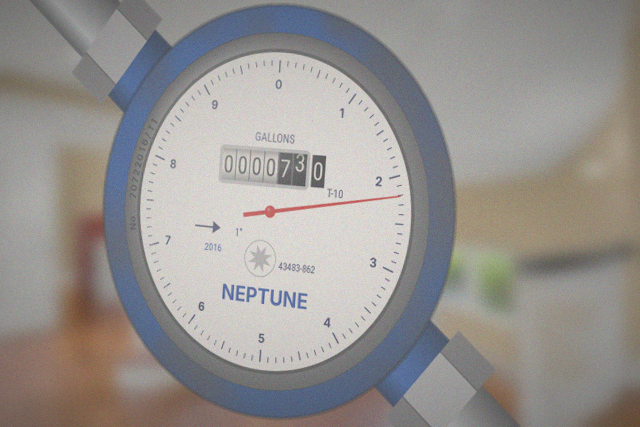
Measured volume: 732.2 gal
